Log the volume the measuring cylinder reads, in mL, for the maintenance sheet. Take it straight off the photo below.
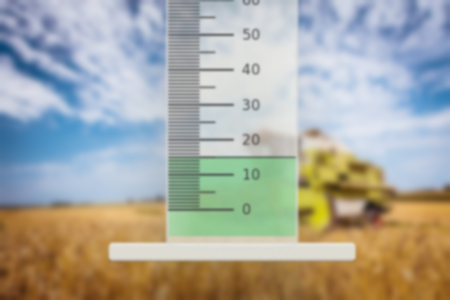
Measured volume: 15 mL
